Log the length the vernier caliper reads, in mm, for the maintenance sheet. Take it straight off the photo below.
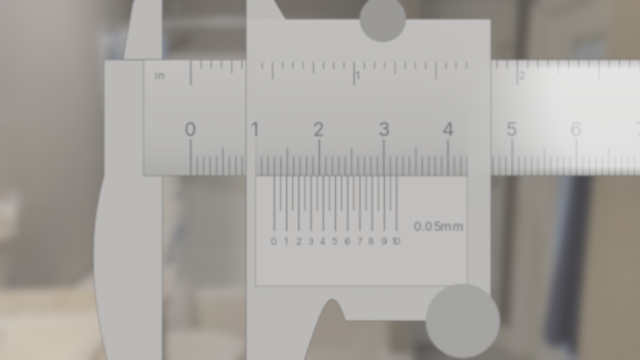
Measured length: 13.0 mm
